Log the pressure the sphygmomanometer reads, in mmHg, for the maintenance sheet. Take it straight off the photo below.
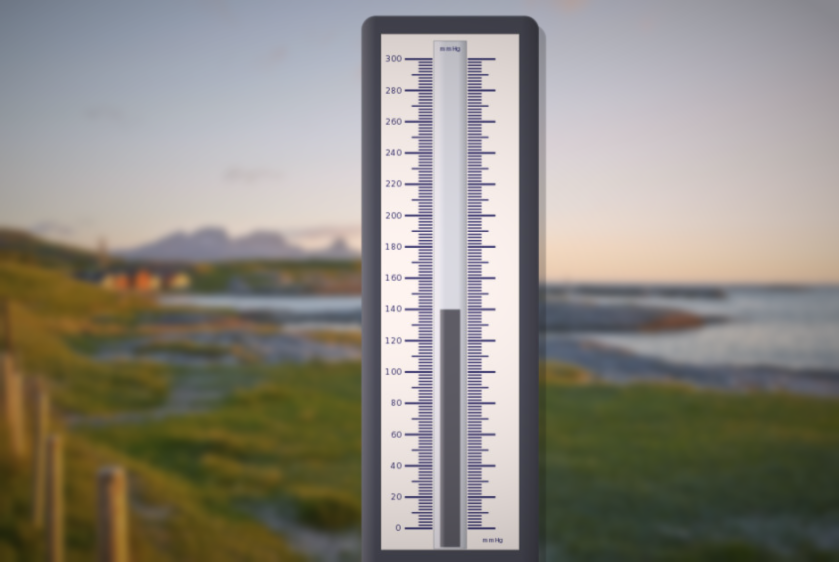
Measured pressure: 140 mmHg
